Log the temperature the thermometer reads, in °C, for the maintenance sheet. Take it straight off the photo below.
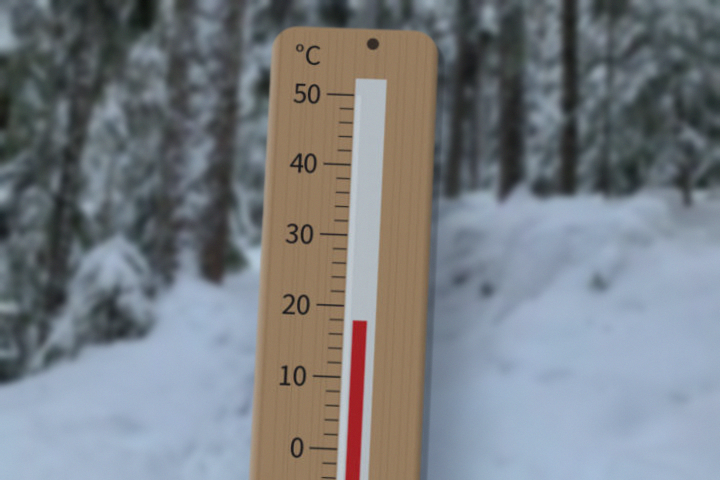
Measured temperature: 18 °C
